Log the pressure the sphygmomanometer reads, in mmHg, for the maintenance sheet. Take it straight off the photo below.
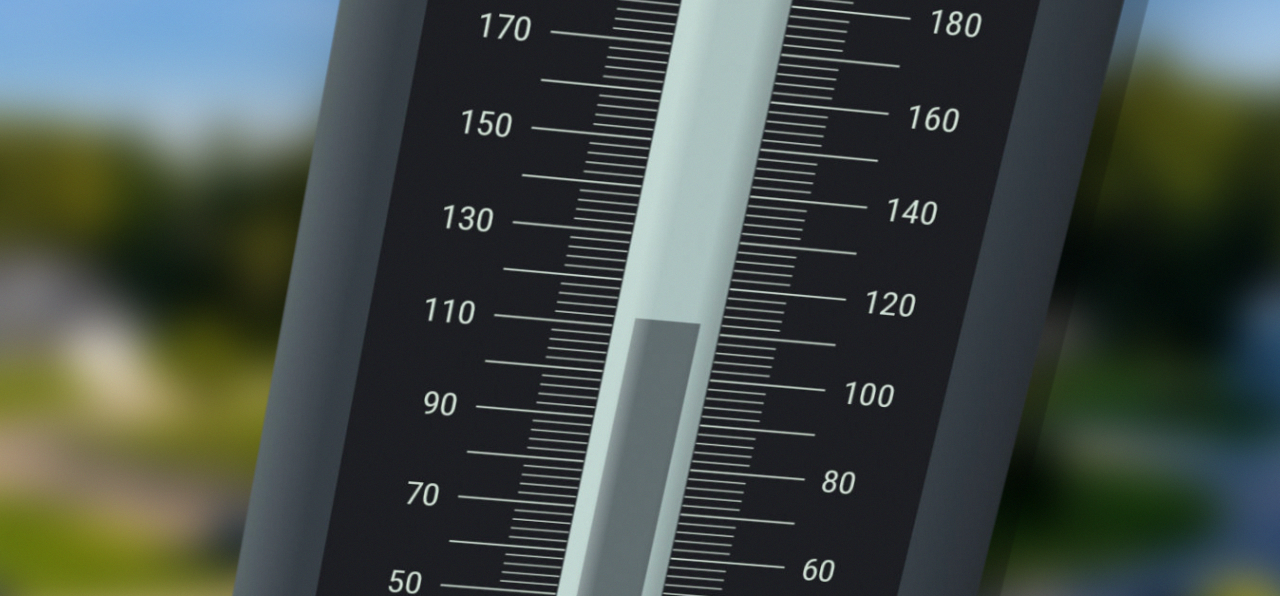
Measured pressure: 112 mmHg
